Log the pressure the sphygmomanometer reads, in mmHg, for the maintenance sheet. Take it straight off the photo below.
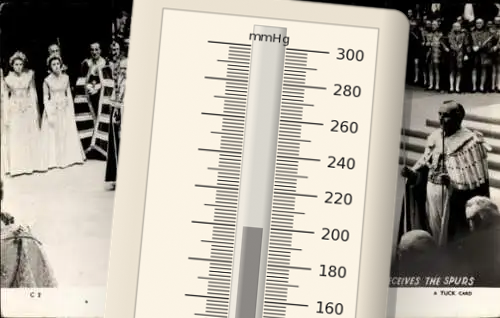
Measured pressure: 200 mmHg
